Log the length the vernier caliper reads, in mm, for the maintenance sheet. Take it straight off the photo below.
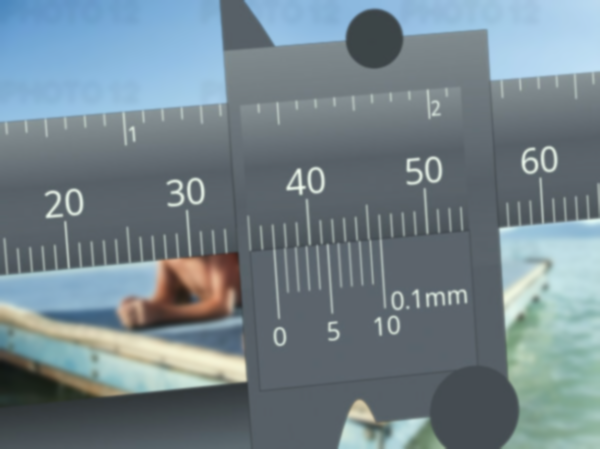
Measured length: 37.0 mm
